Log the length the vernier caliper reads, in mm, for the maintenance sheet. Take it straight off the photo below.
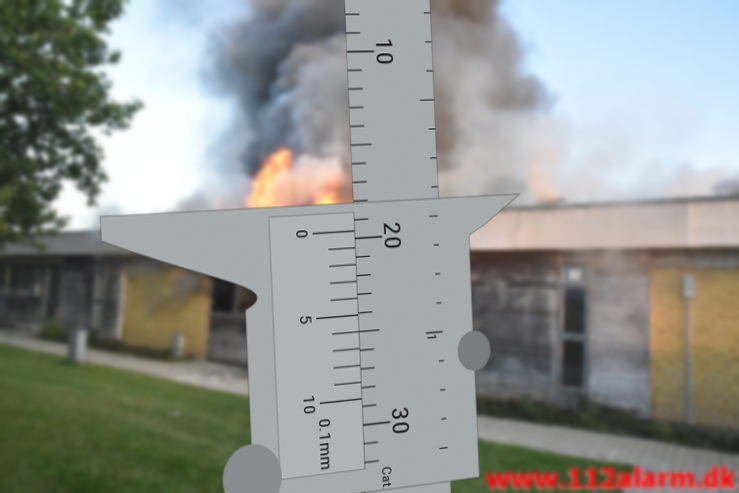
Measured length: 19.6 mm
